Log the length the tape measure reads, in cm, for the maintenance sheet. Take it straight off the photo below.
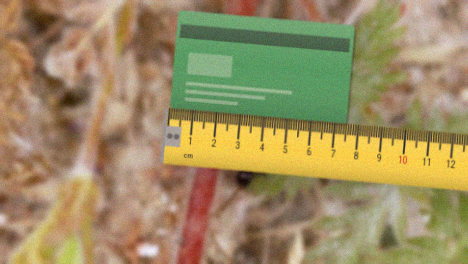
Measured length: 7.5 cm
